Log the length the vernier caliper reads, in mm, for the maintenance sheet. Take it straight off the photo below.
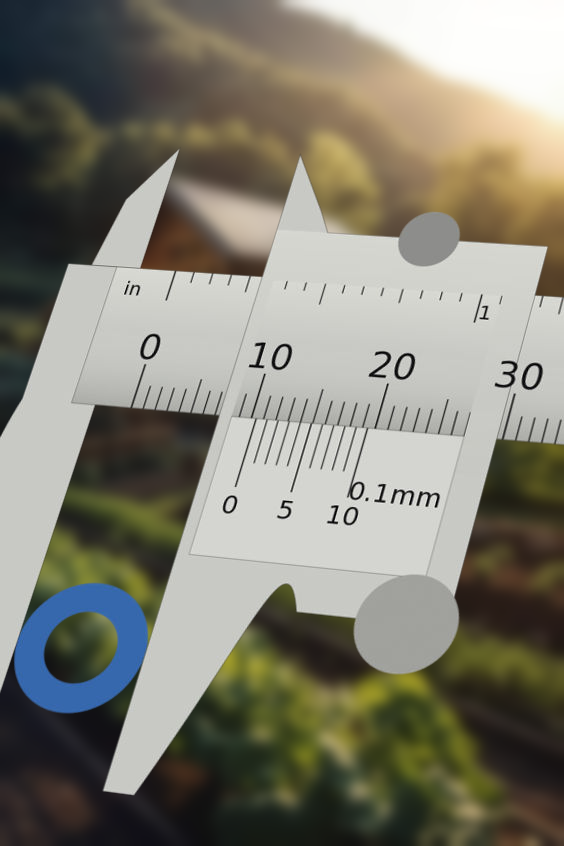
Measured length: 10.4 mm
